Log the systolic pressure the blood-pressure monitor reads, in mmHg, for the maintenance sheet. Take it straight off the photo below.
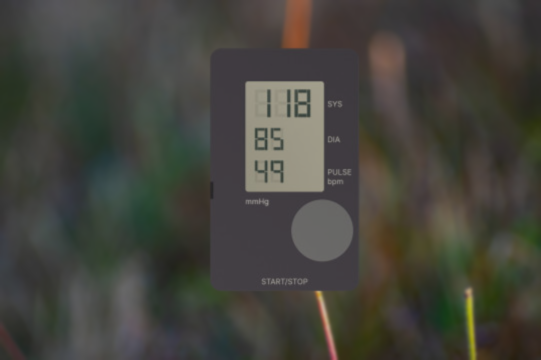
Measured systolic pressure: 118 mmHg
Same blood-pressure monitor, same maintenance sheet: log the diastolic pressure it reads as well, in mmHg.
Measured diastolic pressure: 85 mmHg
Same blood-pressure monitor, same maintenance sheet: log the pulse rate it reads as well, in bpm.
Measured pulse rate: 49 bpm
